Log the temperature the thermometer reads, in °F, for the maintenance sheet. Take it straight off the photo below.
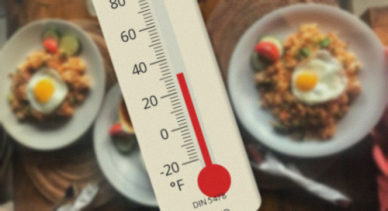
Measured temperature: 30 °F
